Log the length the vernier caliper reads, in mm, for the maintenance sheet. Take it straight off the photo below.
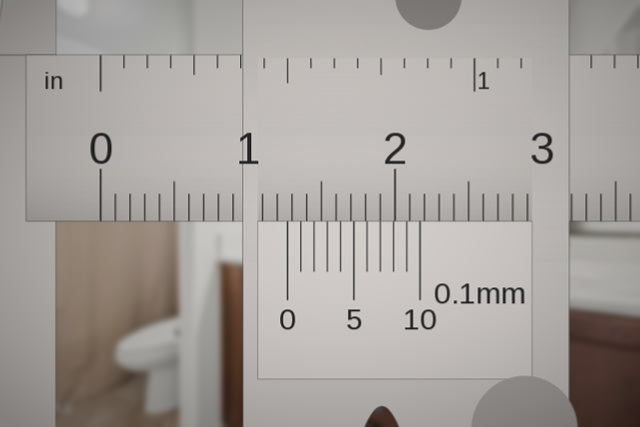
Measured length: 12.7 mm
